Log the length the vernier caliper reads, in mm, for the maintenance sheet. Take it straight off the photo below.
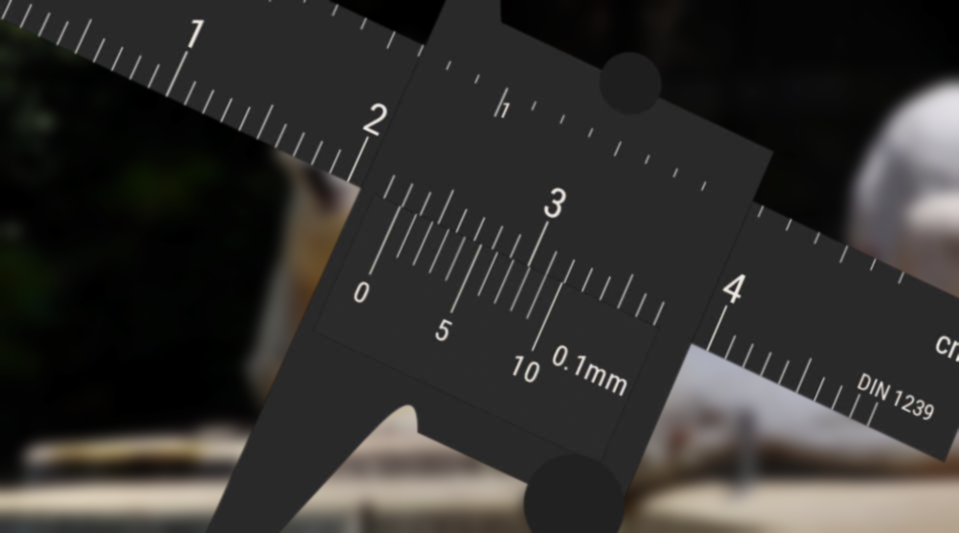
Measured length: 22.9 mm
